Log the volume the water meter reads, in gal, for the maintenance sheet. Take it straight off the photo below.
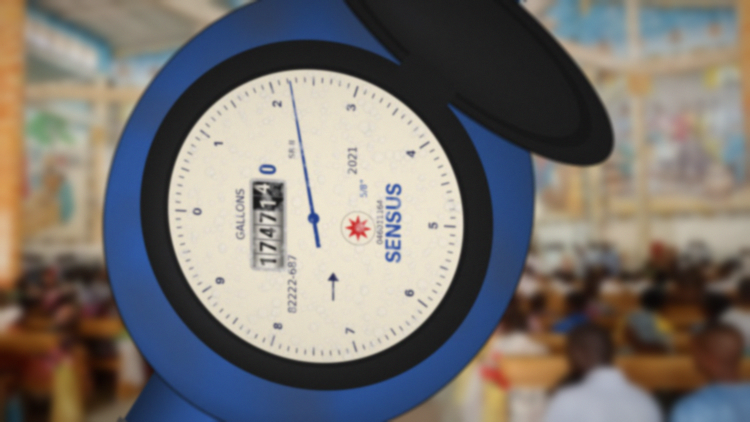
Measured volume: 1747142.2 gal
